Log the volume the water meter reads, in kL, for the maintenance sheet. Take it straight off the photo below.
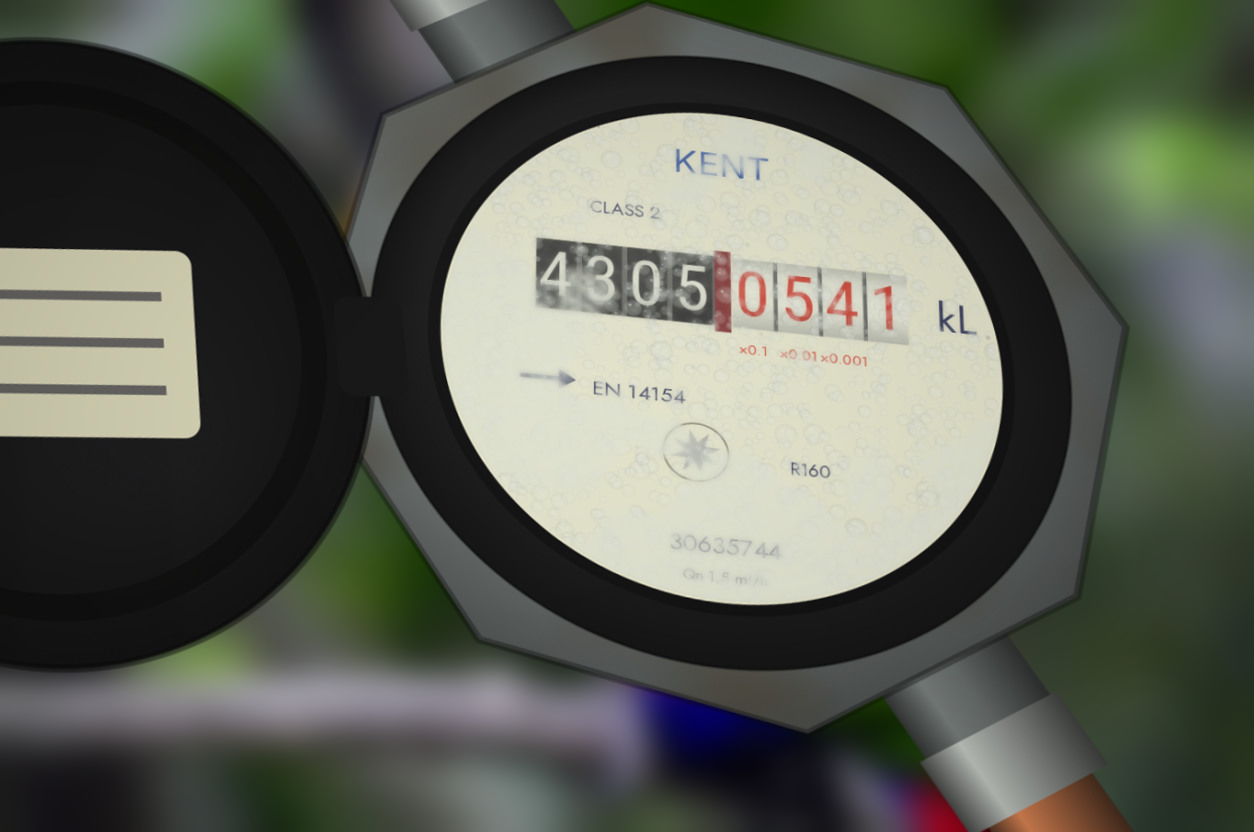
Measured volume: 4305.0541 kL
